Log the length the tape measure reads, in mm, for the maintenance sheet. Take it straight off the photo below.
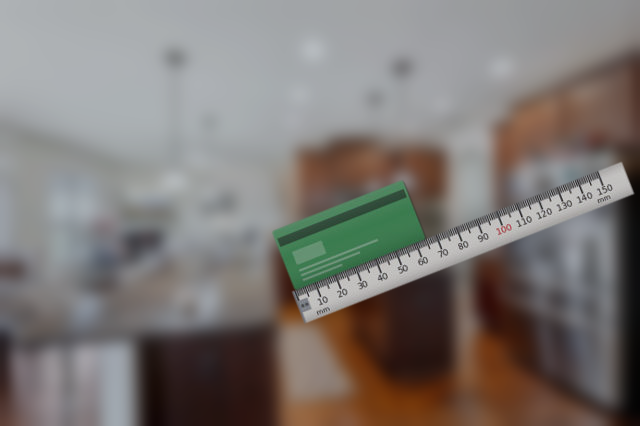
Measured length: 65 mm
